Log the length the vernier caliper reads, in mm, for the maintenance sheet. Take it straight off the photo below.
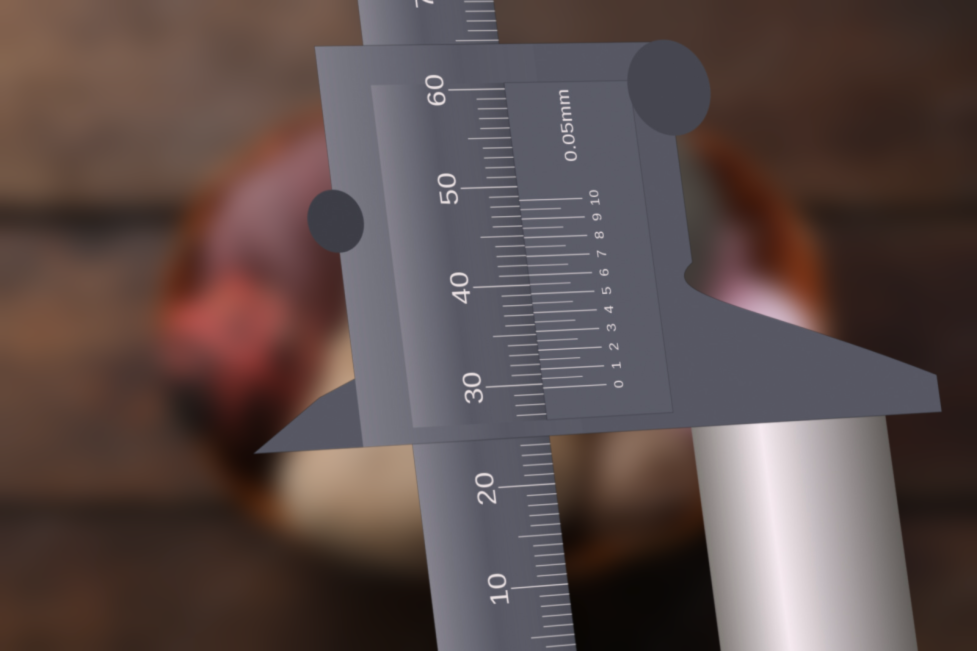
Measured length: 29.6 mm
